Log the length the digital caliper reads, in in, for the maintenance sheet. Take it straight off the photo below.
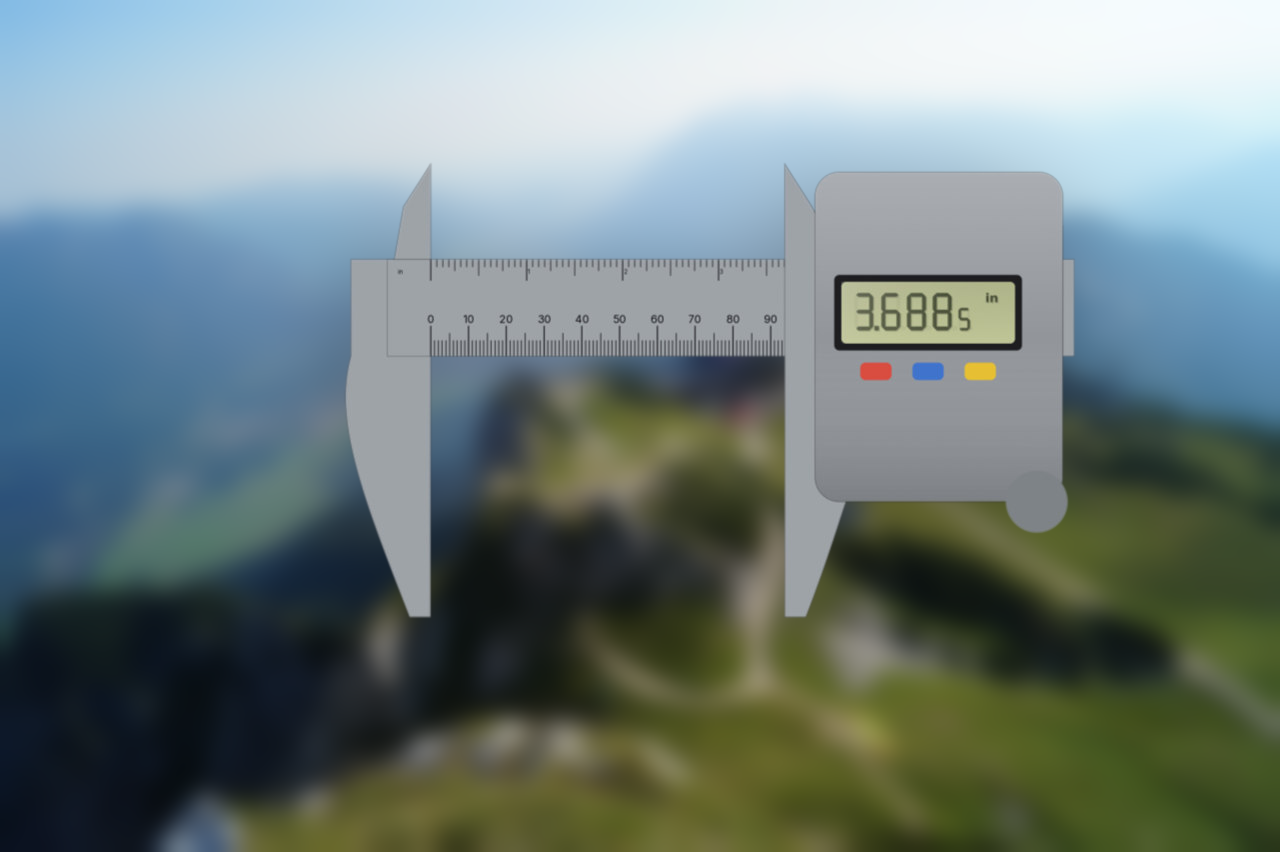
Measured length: 3.6885 in
